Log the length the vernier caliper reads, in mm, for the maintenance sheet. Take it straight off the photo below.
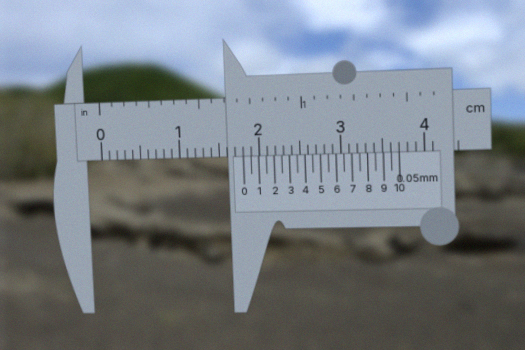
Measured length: 18.0 mm
